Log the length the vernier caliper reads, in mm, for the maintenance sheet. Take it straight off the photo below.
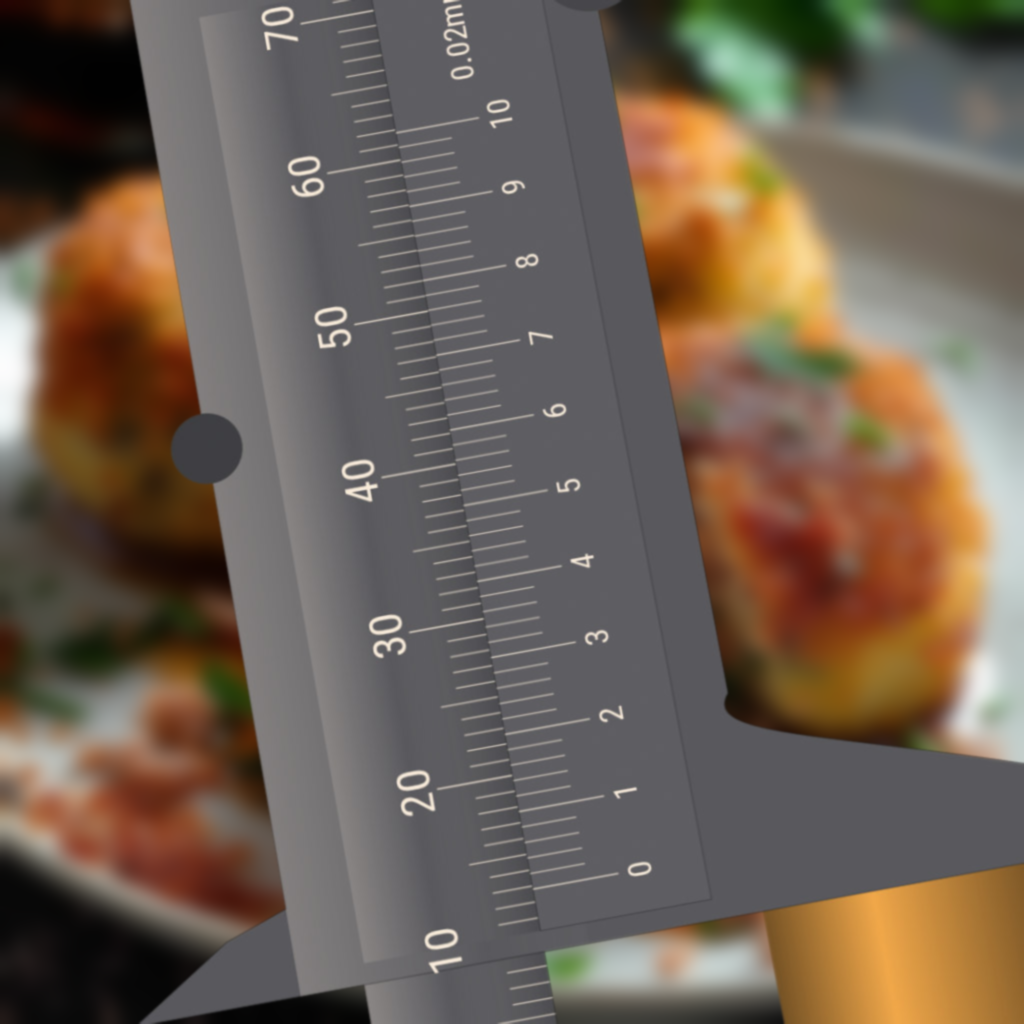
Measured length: 12.8 mm
